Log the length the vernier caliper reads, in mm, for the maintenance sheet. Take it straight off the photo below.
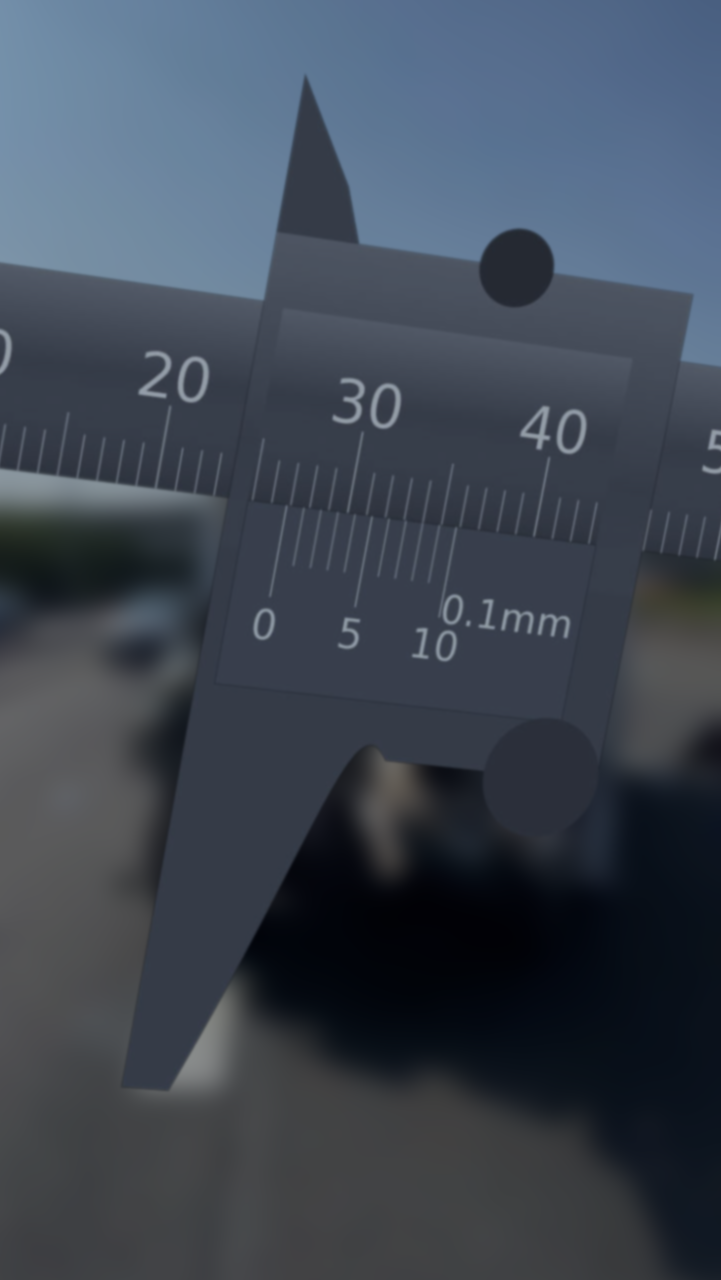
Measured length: 26.8 mm
